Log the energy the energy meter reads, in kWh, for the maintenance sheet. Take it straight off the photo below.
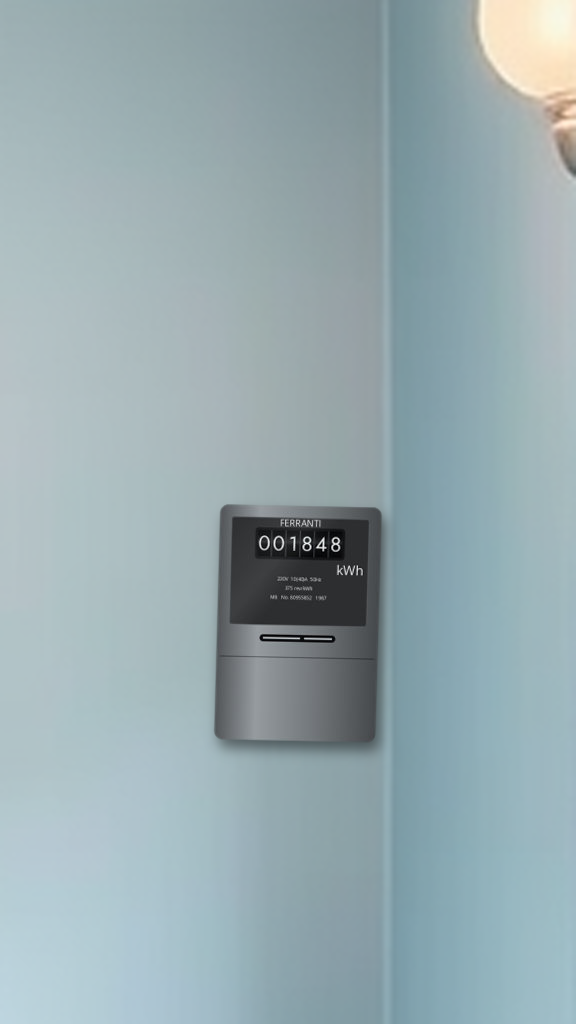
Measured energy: 1848 kWh
